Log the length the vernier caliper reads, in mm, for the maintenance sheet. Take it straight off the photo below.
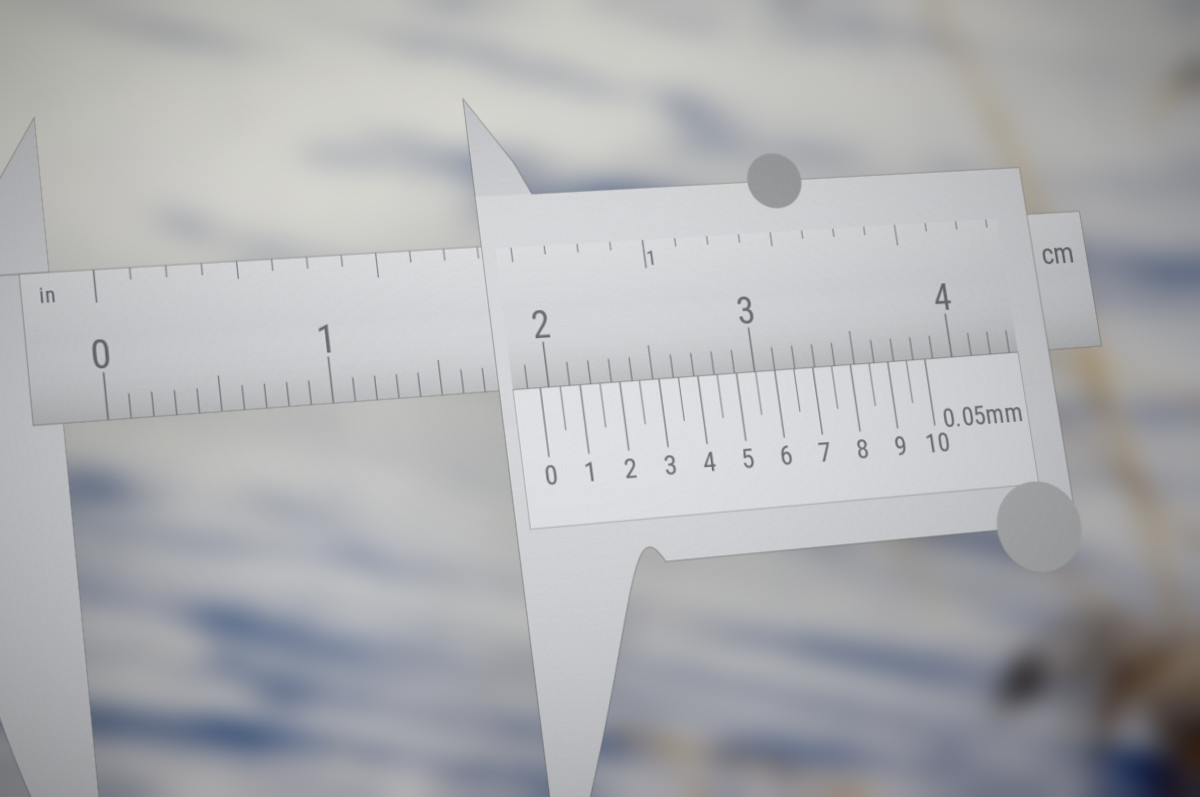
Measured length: 19.6 mm
